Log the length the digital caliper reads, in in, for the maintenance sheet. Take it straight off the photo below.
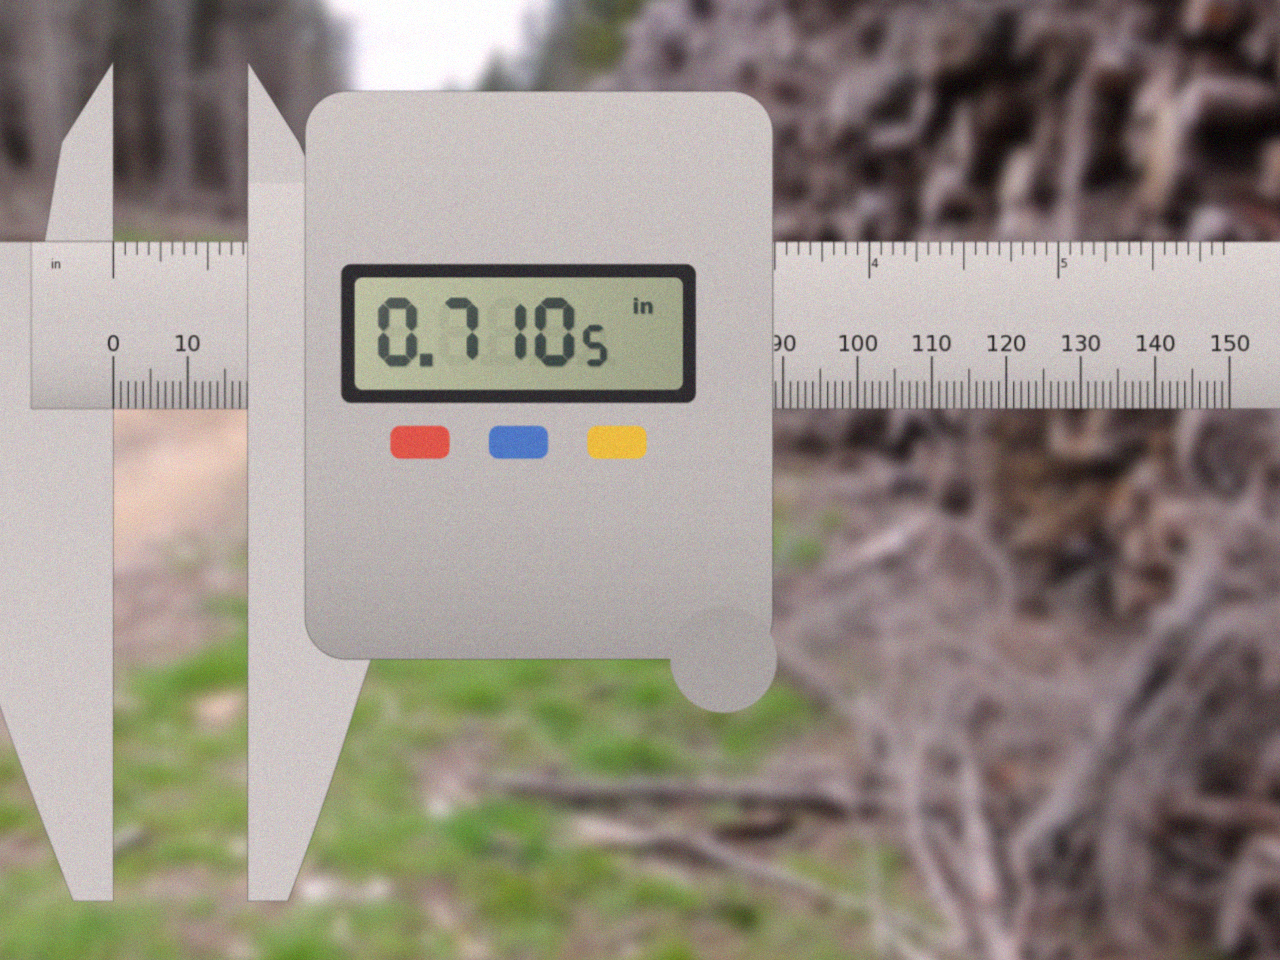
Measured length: 0.7105 in
